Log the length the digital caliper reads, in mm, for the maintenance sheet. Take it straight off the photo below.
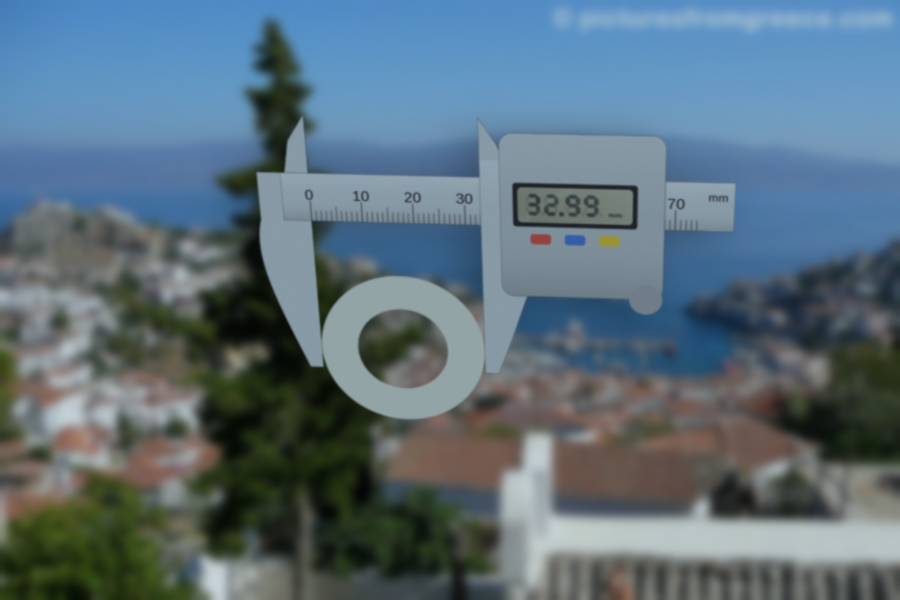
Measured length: 32.99 mm
